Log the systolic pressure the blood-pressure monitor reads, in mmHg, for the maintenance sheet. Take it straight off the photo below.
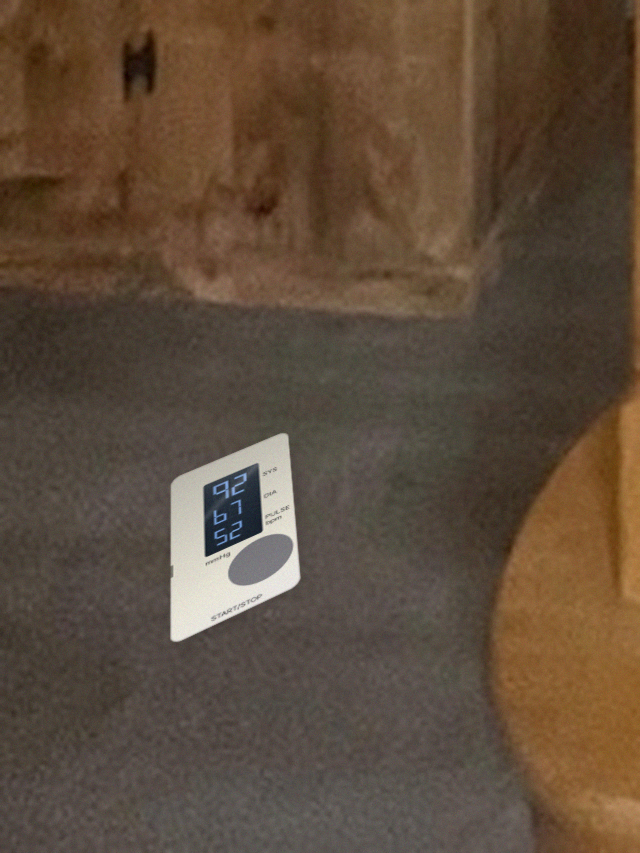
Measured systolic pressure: 92 mmHg
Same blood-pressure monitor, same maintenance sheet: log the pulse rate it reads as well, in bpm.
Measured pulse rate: 52 bpm
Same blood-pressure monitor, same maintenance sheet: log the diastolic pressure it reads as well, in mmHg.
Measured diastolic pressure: 67 mmHg
